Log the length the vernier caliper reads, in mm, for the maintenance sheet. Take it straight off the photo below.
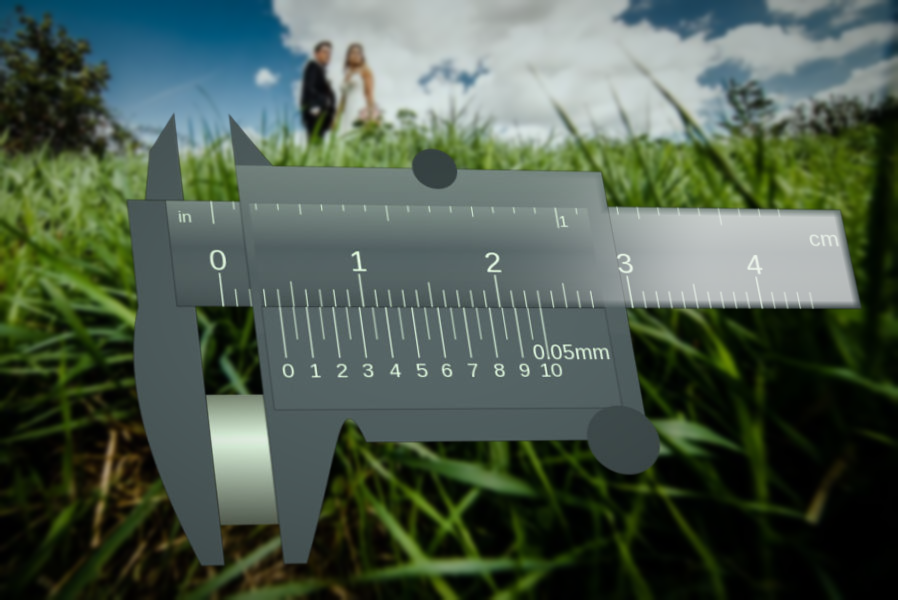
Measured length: 4.0 mm
